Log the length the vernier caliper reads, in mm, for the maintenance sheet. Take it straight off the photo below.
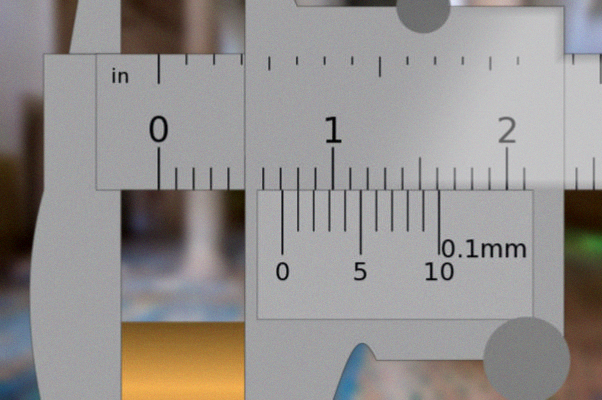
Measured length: 7.1 mm
